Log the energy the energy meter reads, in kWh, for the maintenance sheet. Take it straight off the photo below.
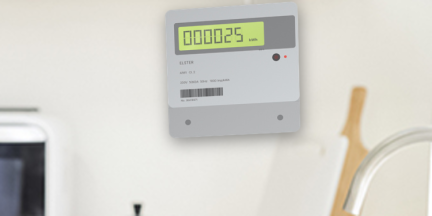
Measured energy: 25 kWh
